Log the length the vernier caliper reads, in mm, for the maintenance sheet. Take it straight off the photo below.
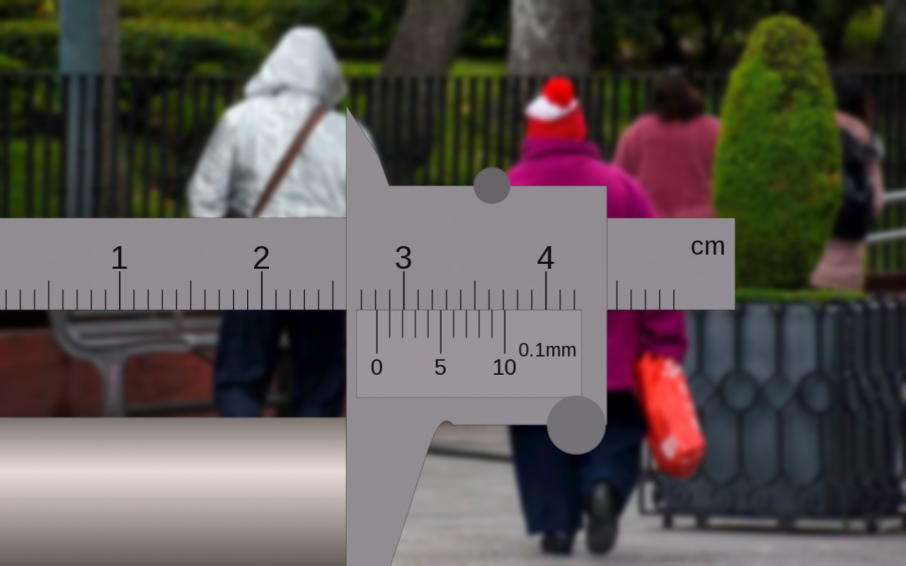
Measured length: 28.1 mm
